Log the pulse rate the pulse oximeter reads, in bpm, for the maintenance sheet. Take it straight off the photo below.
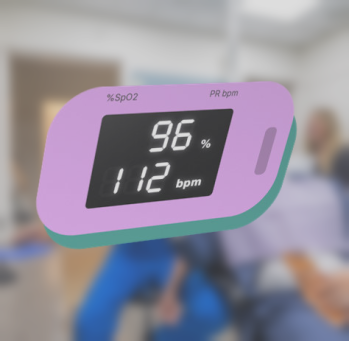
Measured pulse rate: 112 bpm
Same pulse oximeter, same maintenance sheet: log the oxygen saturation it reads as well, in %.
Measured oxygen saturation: 96 %
